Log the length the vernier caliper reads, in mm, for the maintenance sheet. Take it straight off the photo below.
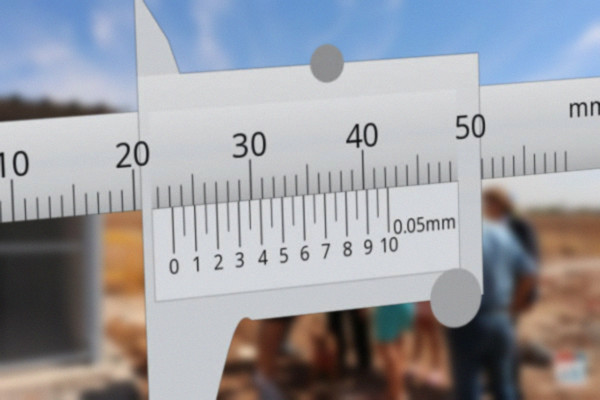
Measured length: 23.2 mm
